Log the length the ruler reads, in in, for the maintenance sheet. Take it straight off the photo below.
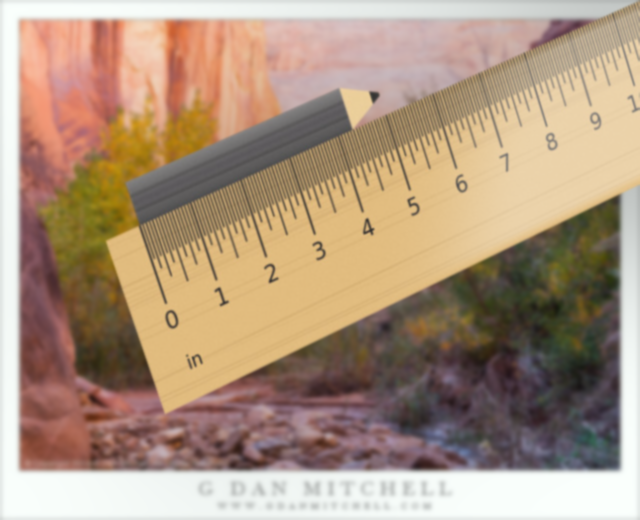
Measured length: 5 in
